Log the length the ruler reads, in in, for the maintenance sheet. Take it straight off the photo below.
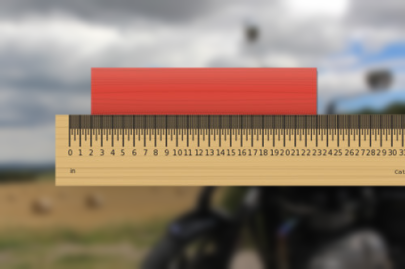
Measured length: 21 in
